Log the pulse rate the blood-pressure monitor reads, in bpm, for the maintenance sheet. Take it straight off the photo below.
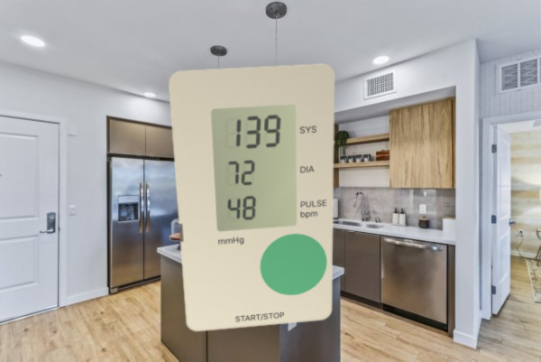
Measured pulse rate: 48 bpm
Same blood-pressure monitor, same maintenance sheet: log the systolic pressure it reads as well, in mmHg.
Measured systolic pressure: 139 mmHg
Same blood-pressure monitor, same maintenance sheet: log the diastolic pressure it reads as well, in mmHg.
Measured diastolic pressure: 72 mmHg
